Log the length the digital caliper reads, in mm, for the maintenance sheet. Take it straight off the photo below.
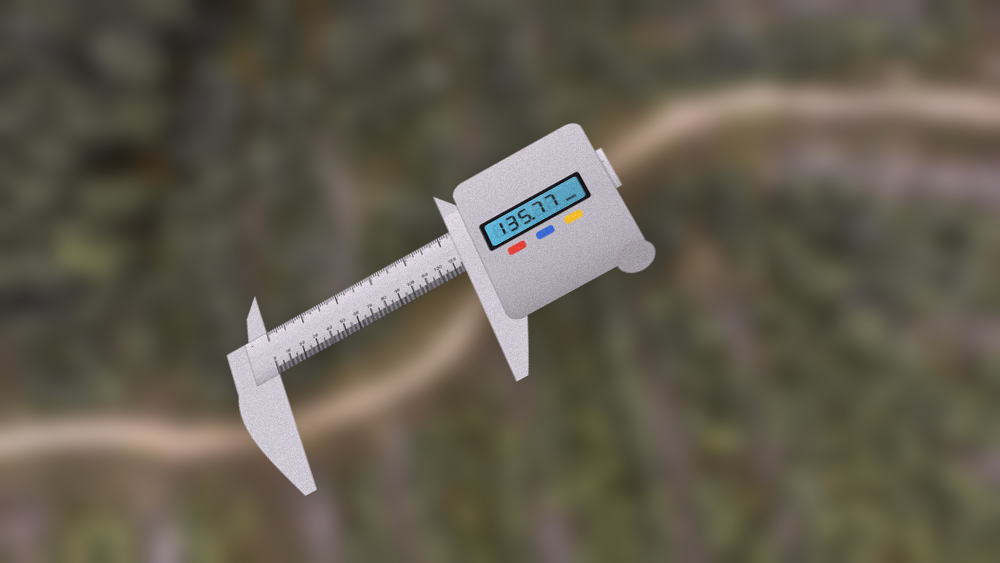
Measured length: 135.77 mm
